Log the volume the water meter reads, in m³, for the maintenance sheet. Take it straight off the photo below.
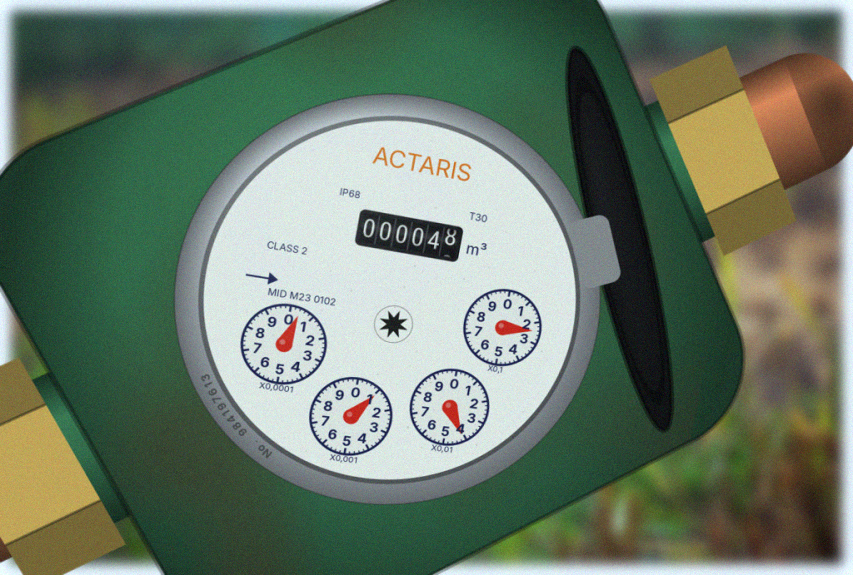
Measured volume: 48.2410 m³
